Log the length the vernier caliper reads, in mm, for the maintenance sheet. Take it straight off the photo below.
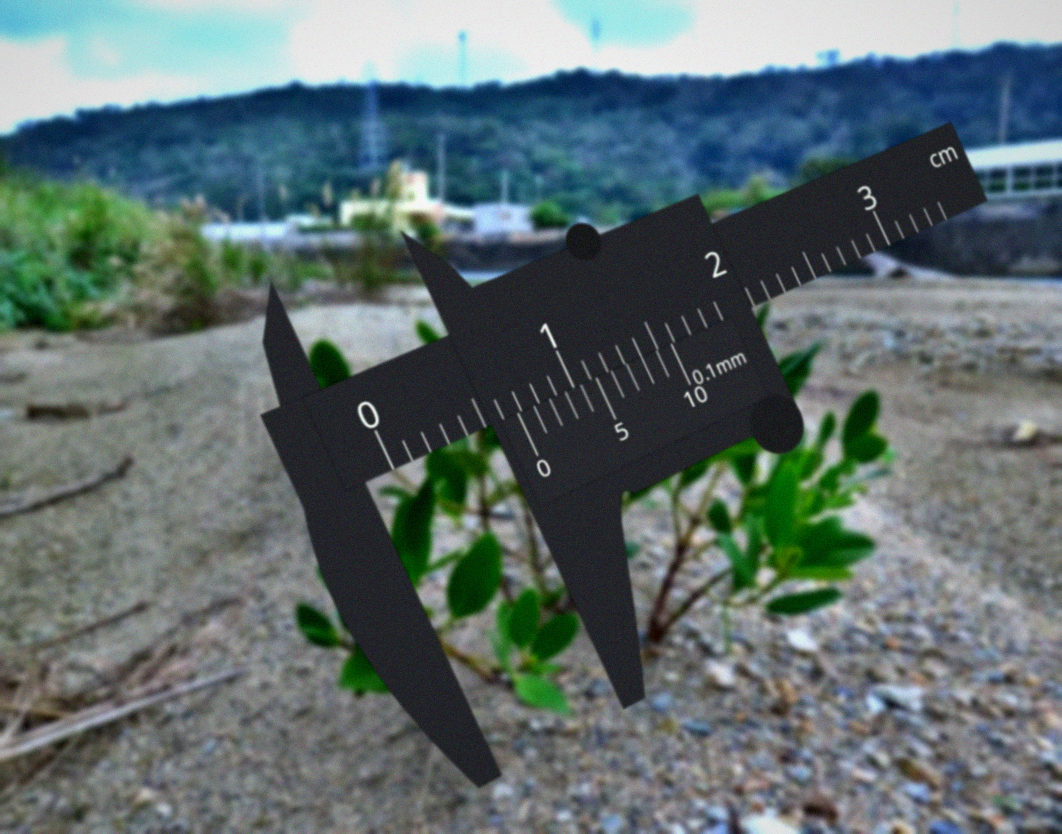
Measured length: 6.8 mm
